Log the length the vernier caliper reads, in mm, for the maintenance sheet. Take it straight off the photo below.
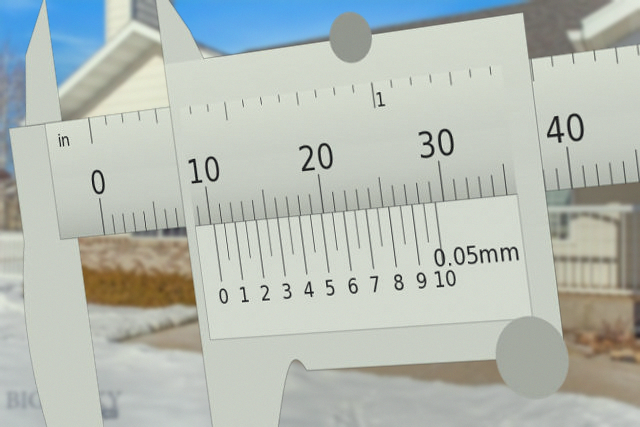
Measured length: 10.3 mm
